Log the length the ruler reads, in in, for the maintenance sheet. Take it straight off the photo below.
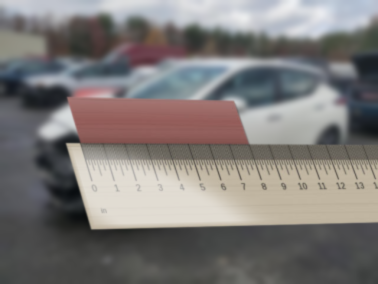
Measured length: 8 in
